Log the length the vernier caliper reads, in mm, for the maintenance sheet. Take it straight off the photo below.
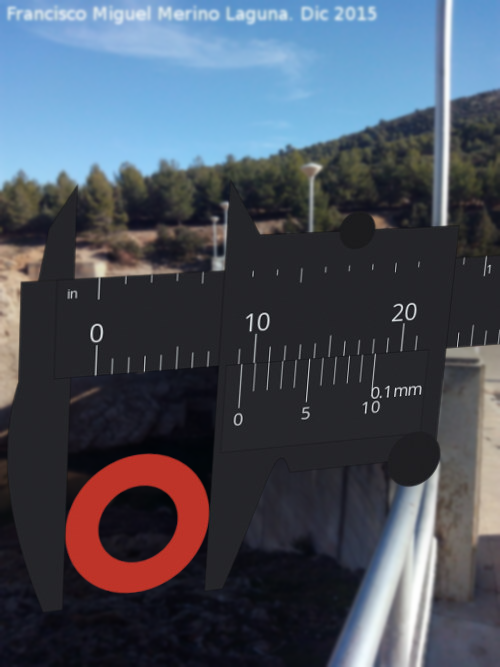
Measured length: 9.2 mm
